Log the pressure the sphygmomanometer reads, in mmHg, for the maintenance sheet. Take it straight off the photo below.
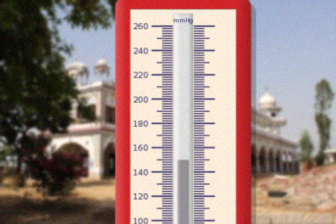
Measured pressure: 150 mmHg
